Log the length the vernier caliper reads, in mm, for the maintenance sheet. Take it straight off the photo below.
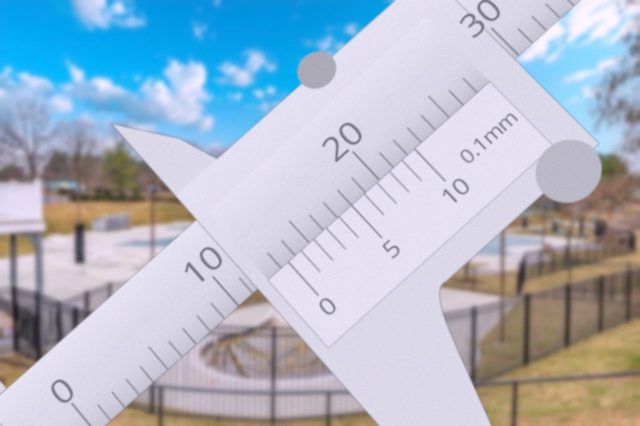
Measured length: 13.5 mm
